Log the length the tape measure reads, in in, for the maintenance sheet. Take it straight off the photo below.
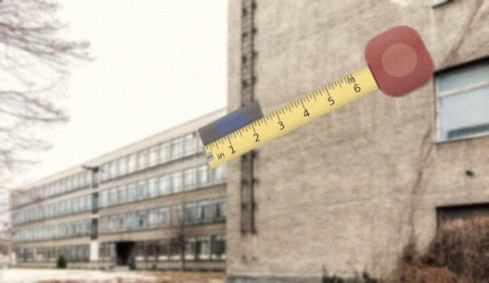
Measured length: 2.5 in
